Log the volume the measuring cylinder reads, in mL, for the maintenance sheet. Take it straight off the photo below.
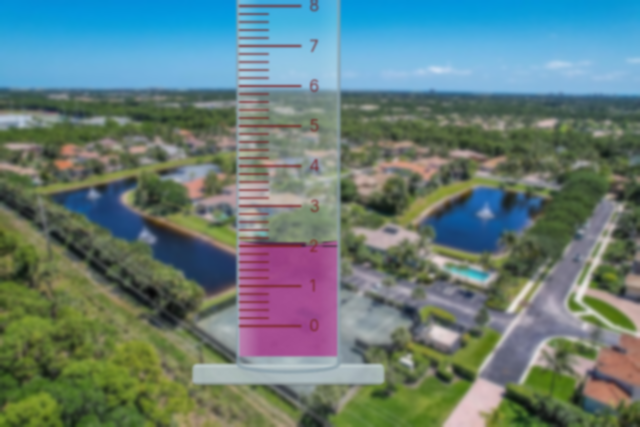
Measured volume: 2 mL
